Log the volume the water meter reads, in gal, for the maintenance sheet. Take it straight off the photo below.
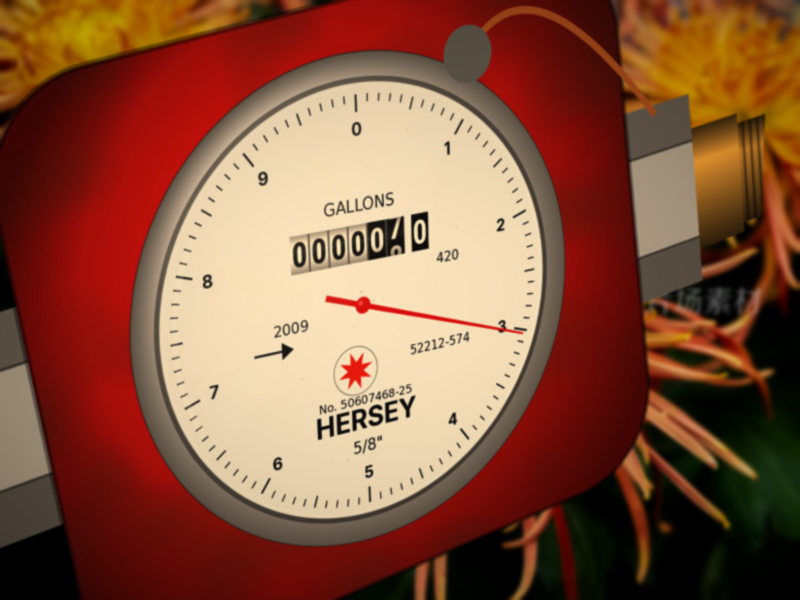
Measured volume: 73.0 gal
